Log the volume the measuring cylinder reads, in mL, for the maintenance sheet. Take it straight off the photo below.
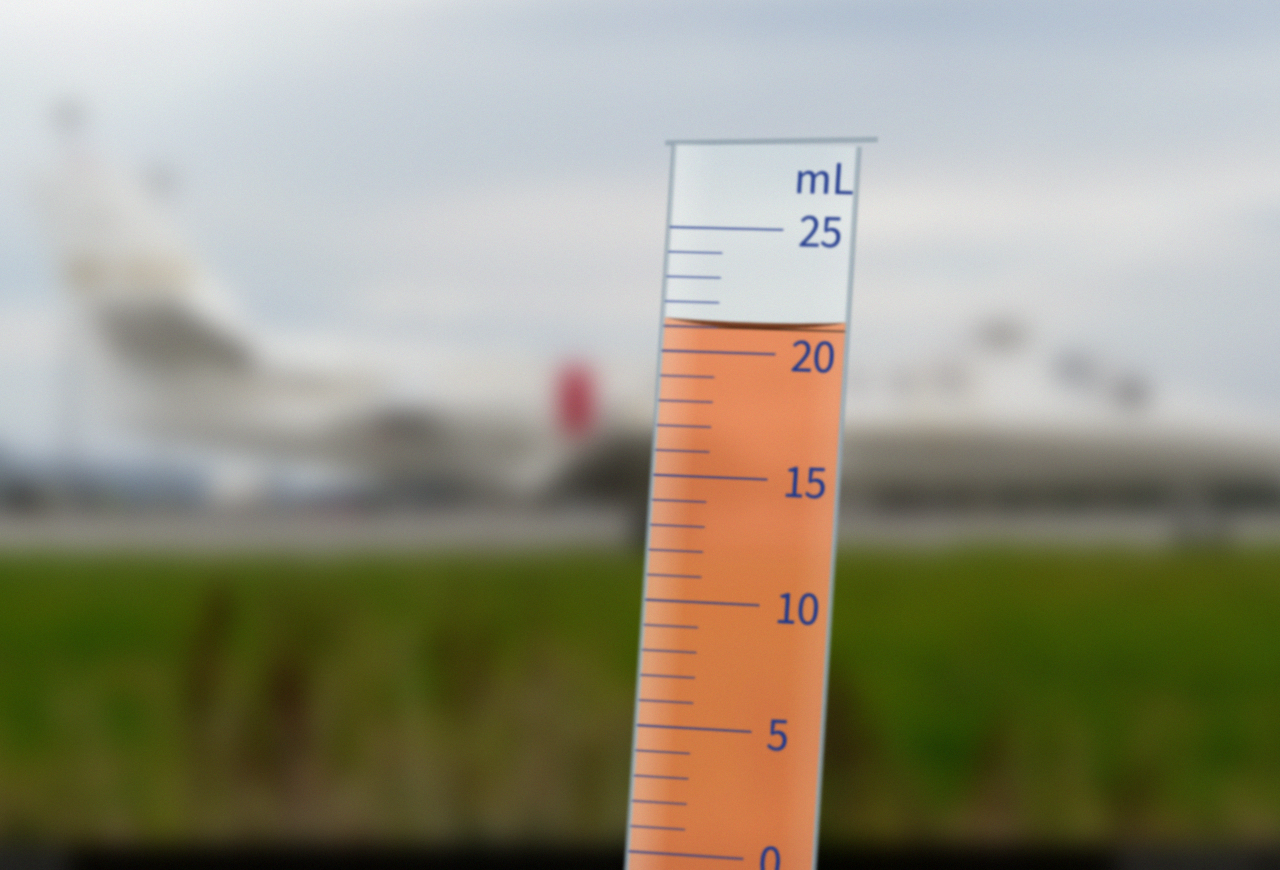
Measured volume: 21 mL
